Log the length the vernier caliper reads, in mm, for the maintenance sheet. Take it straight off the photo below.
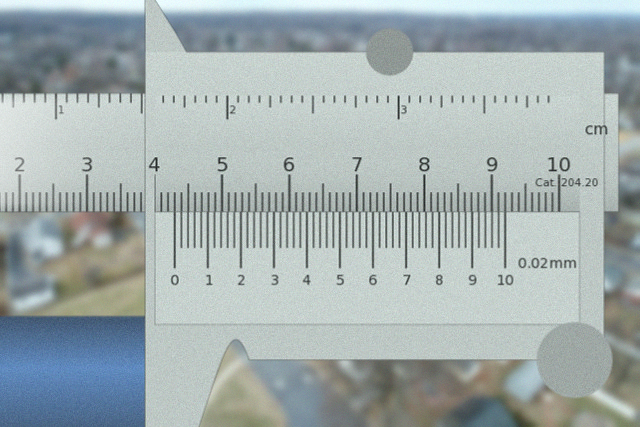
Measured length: 43.0 mm
